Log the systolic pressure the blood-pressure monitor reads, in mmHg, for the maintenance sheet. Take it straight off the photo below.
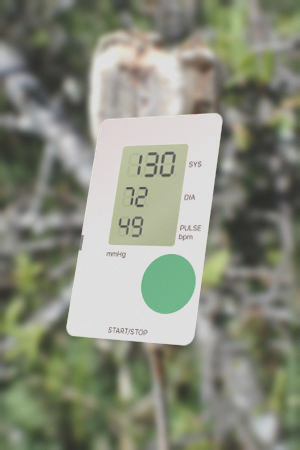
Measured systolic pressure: 130 mmHg
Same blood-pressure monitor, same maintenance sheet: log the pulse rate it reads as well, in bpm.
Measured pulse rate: 49 bpm
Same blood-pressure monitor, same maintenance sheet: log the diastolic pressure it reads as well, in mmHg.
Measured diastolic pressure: 72 mmHg
